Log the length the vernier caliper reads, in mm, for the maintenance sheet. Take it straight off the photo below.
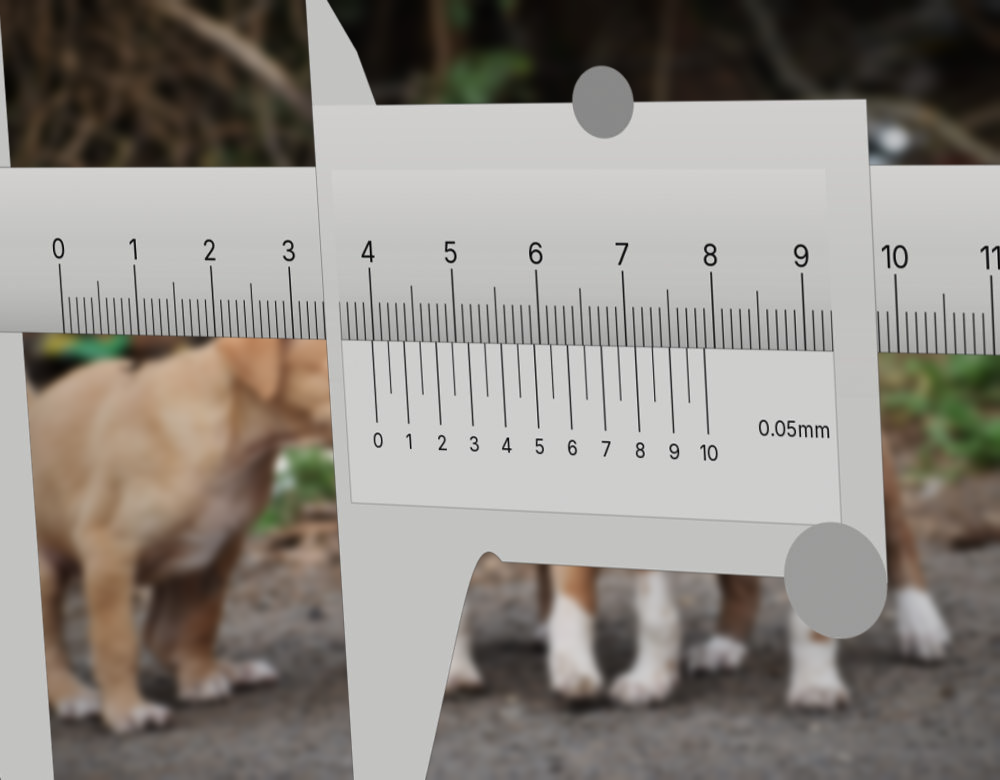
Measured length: 39.8 mm
